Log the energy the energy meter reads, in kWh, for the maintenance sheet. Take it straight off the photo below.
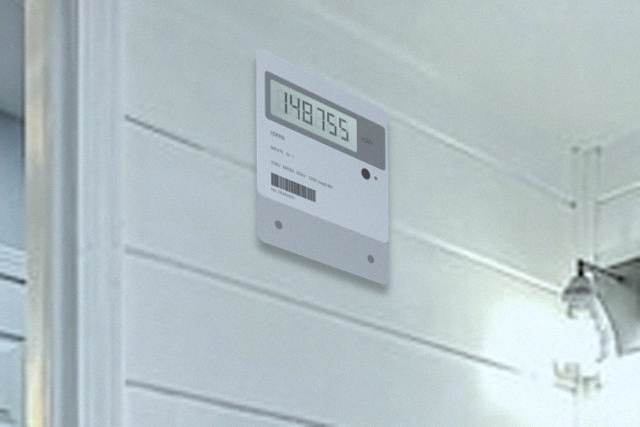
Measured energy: 148755 kWh
